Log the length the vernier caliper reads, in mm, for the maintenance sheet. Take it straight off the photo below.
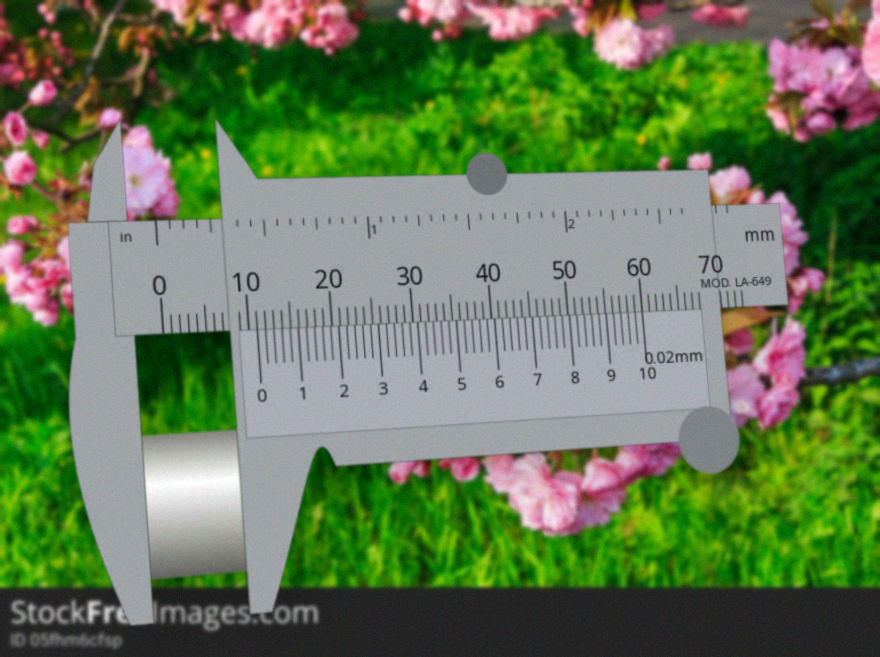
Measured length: 11.0 mm
